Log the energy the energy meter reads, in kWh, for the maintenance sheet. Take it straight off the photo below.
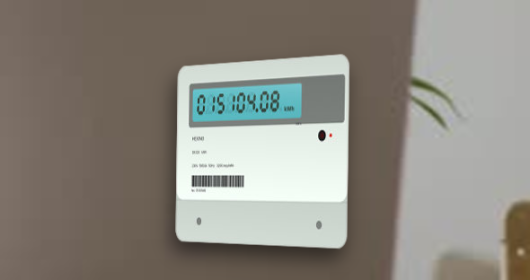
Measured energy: 15104.08 kWh
